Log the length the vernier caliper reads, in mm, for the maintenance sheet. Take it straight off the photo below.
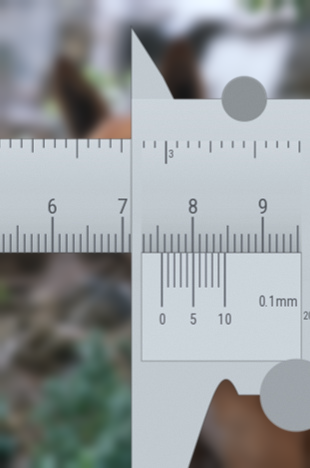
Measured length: 75.6 mm
